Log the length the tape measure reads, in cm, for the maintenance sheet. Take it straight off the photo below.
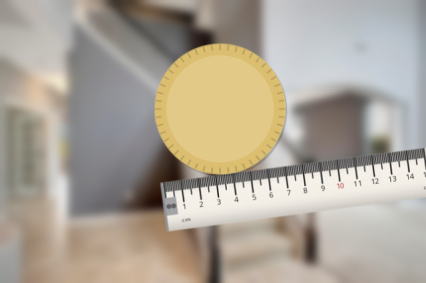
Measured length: 7.5 cm
